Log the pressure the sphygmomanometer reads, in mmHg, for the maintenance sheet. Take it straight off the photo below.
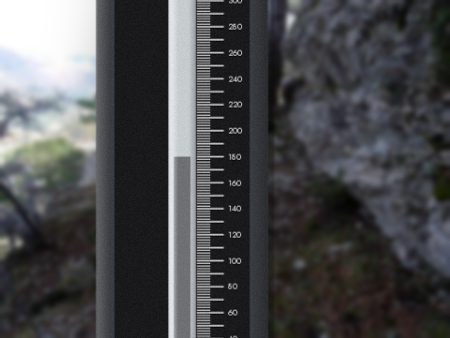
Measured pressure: 180 mmHg
